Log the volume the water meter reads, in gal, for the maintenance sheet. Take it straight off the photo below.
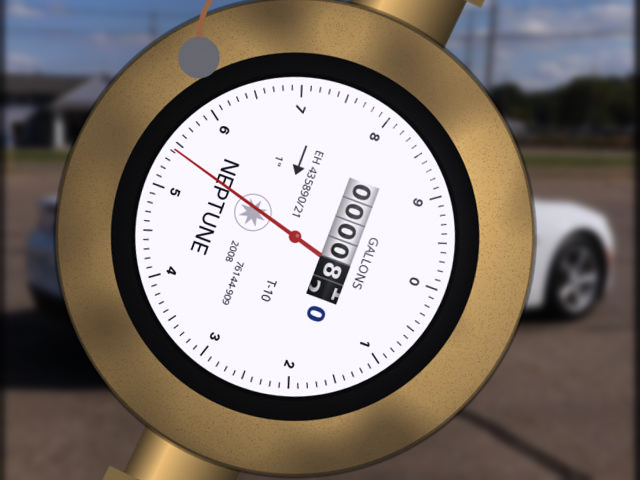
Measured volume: 815.4 gal
